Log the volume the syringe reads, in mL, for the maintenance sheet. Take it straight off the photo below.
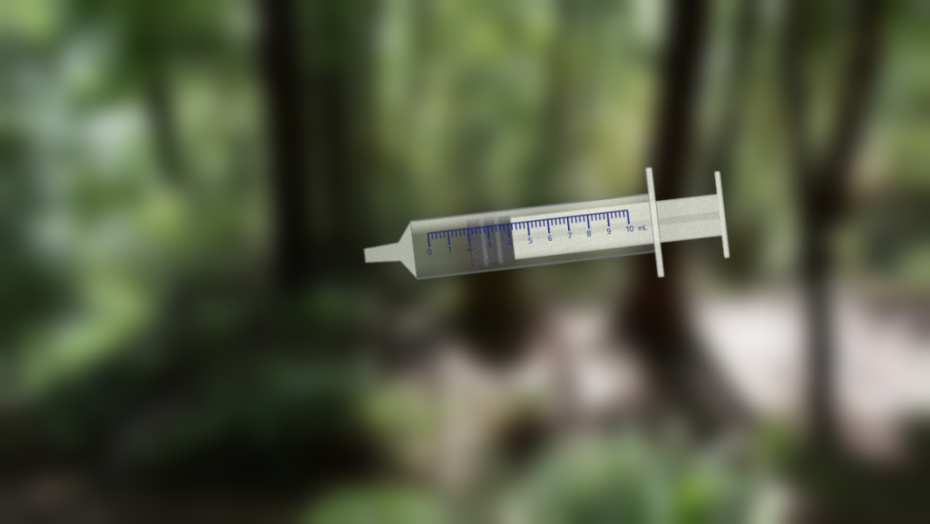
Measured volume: 2 mL
